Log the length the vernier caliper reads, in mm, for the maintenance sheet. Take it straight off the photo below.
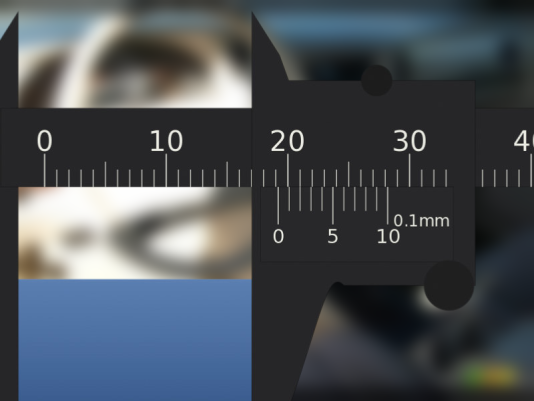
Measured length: 19.2 mm
